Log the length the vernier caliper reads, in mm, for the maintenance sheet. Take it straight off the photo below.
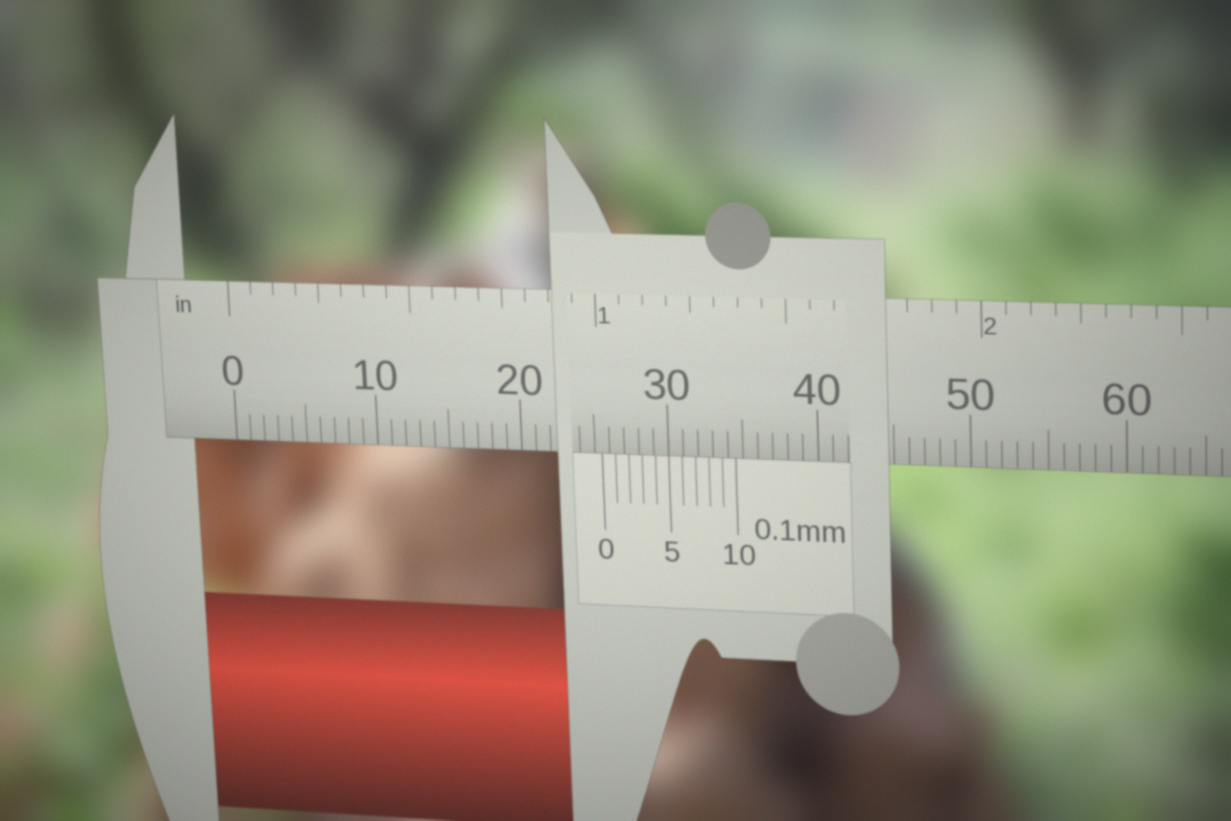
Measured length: 25.5 mm
